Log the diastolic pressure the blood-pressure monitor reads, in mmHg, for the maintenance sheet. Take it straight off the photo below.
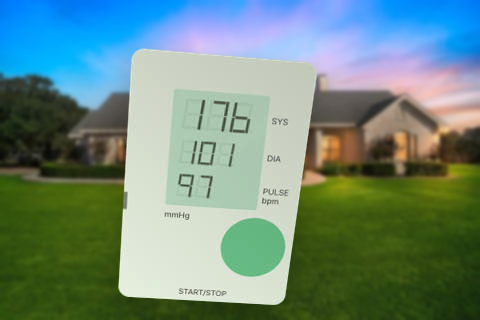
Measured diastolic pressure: 101 mmHg
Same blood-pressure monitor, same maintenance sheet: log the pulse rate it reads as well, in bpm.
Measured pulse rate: 97 bpm
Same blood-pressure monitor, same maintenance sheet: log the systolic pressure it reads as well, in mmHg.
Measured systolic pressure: 176 mmHg
